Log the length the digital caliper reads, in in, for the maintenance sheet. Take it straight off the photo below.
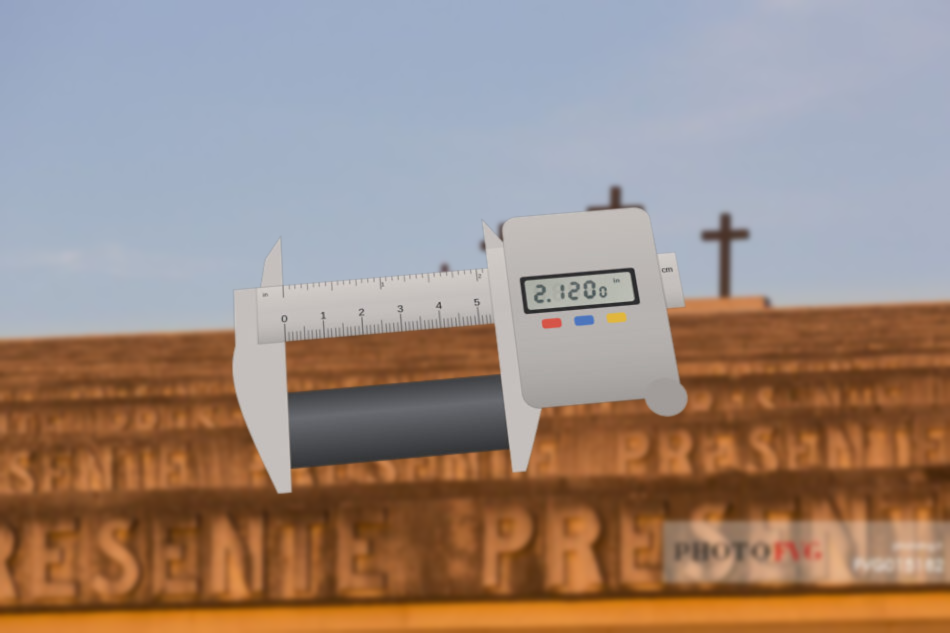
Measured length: 2.1200 in
